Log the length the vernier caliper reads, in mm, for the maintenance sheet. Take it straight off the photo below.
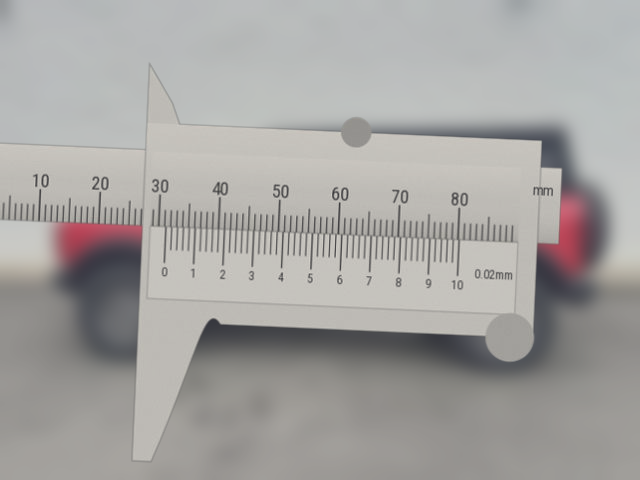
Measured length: 31.2 mm
